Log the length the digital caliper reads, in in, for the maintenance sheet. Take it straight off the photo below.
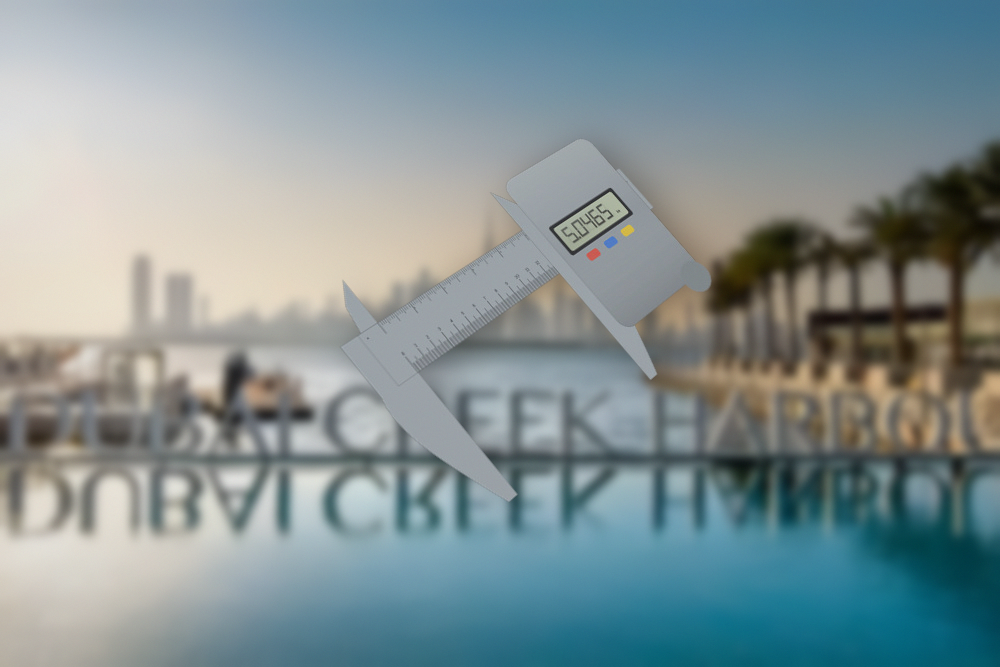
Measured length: 5.0465 in
